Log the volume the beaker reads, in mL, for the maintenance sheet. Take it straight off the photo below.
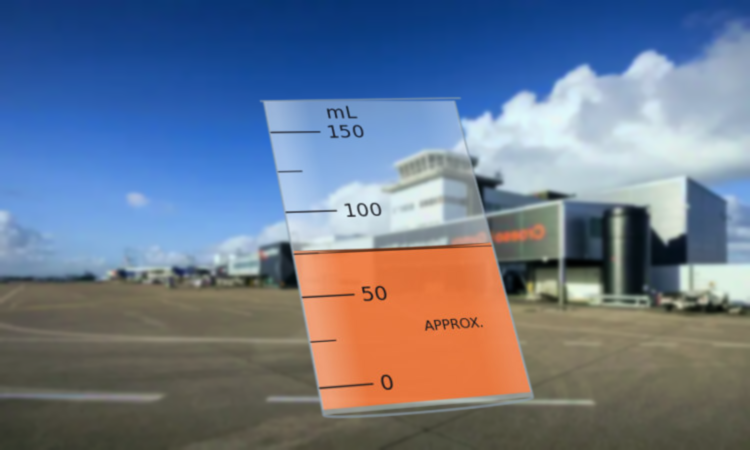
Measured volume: 75 mL
